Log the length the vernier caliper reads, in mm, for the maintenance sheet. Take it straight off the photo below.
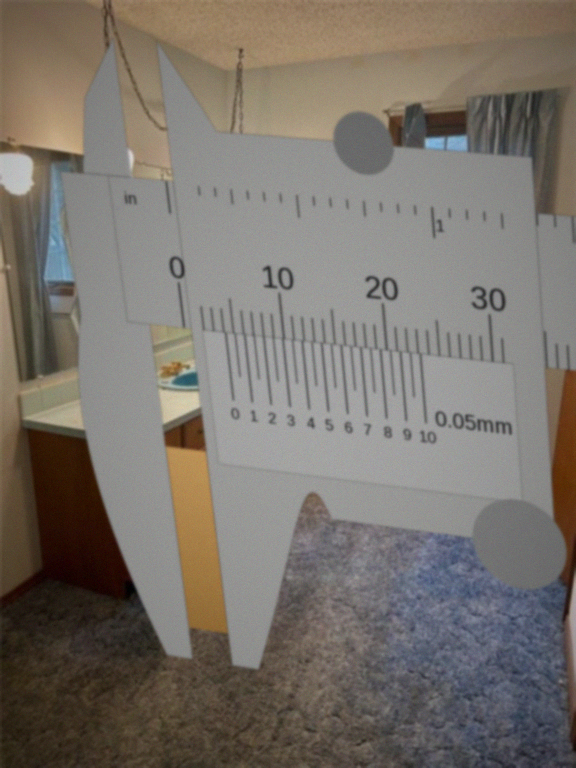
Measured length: 4.2 mm
